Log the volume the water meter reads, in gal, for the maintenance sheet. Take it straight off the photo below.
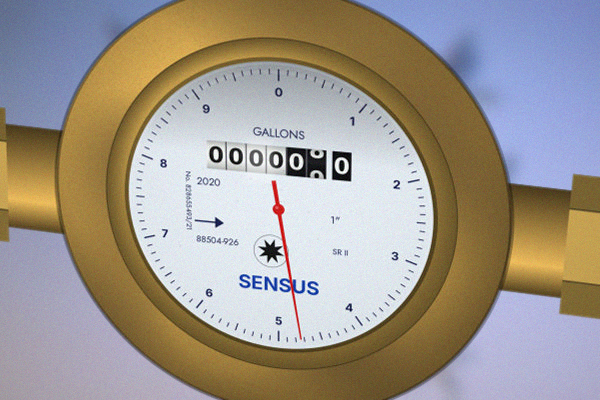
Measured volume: 84.7 gal
